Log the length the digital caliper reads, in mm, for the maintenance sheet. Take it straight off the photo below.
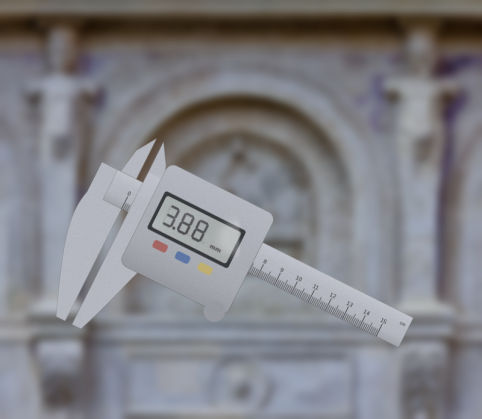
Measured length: 3.88 mm
